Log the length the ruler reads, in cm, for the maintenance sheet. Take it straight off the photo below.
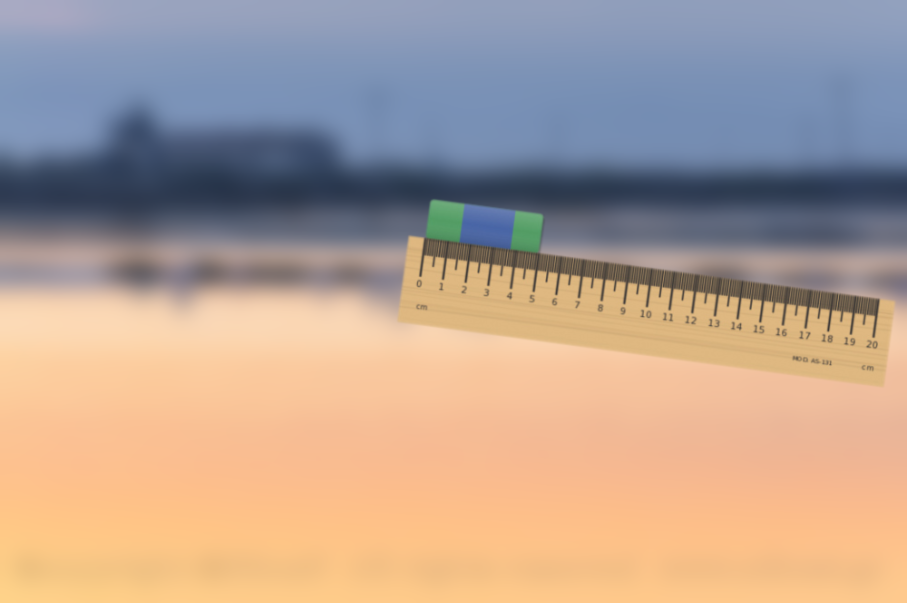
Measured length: 5 cm
